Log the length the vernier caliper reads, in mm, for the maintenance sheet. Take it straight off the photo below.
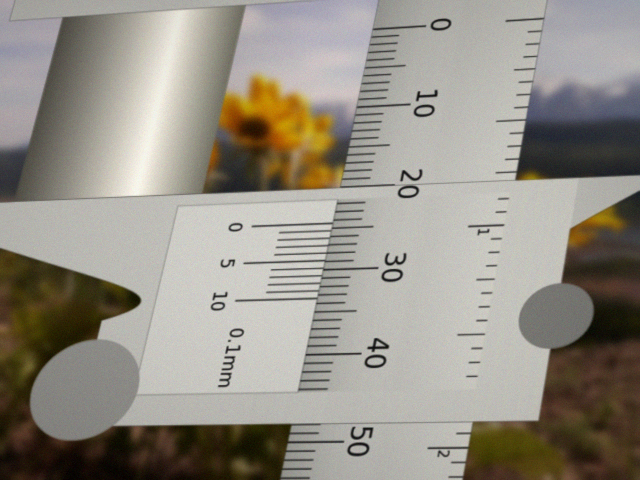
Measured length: 24.4 mm
